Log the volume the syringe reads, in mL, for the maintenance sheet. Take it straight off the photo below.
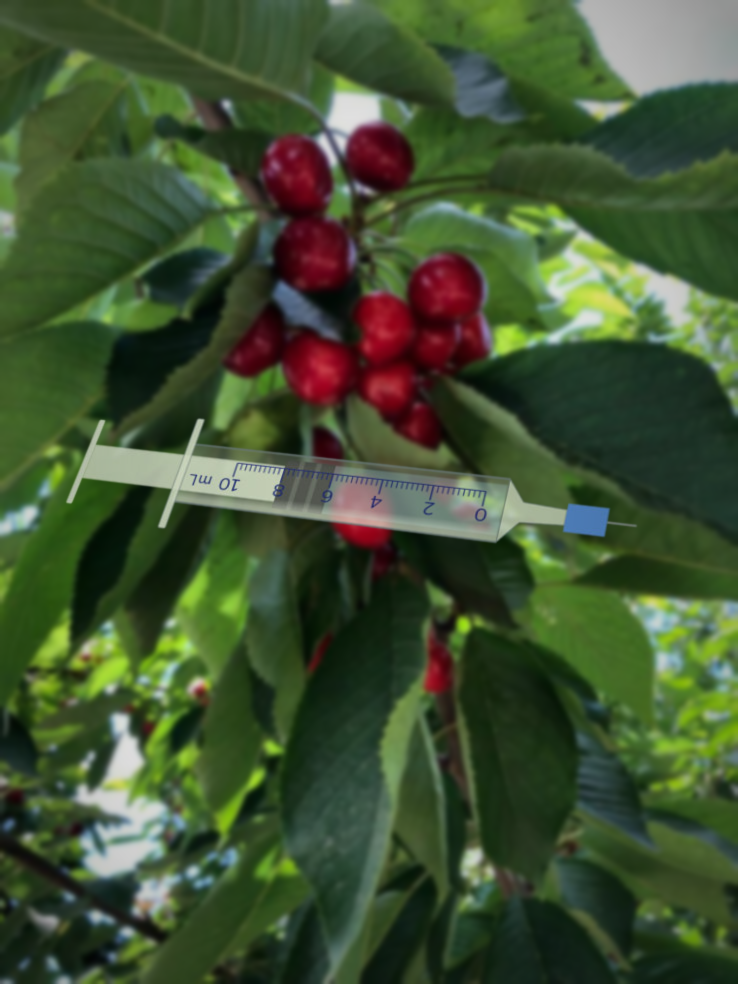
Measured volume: 6 mL
